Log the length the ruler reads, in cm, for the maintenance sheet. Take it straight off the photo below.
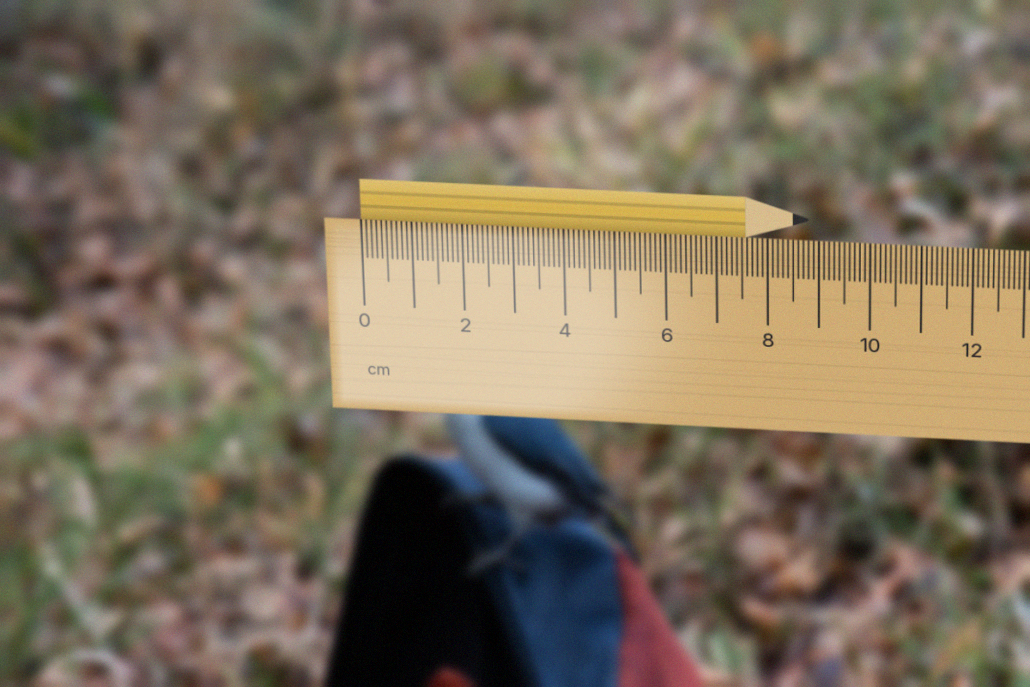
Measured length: 8.8 cm
